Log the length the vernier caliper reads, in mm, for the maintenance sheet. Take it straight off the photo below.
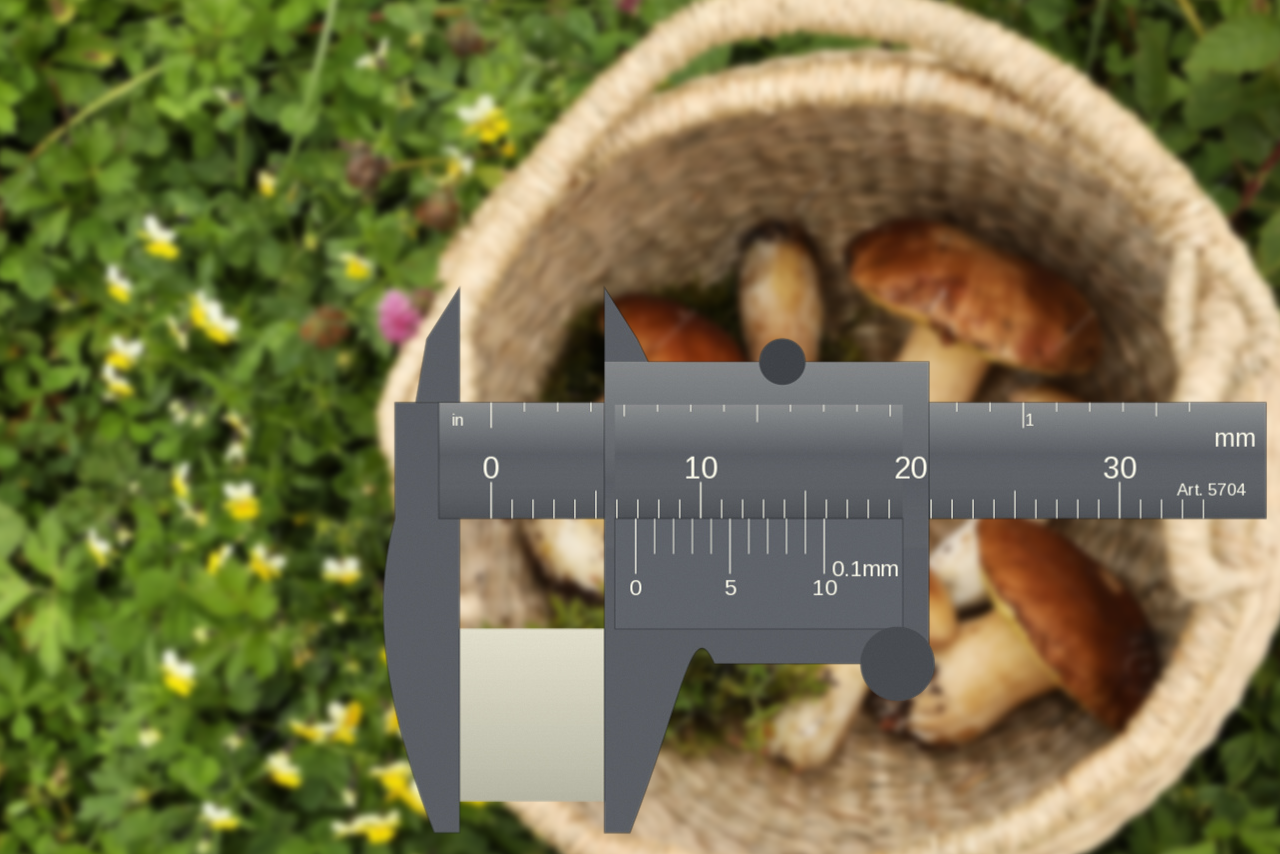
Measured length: 6.9 mm
